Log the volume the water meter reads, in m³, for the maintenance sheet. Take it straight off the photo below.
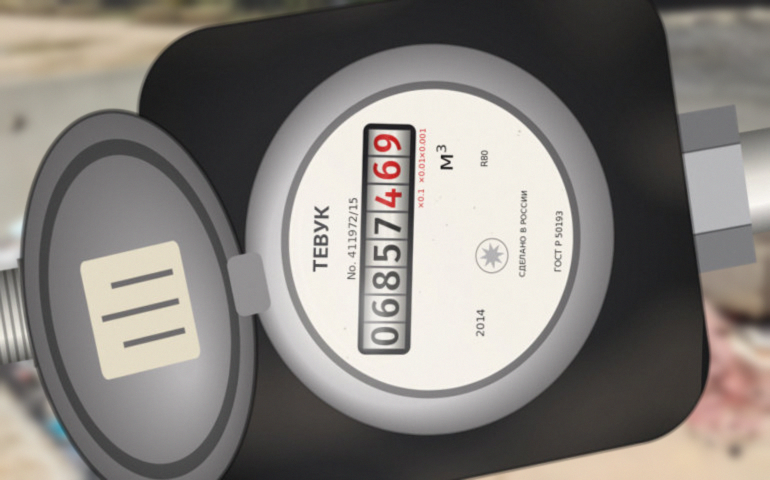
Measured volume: 6857.469 m³
